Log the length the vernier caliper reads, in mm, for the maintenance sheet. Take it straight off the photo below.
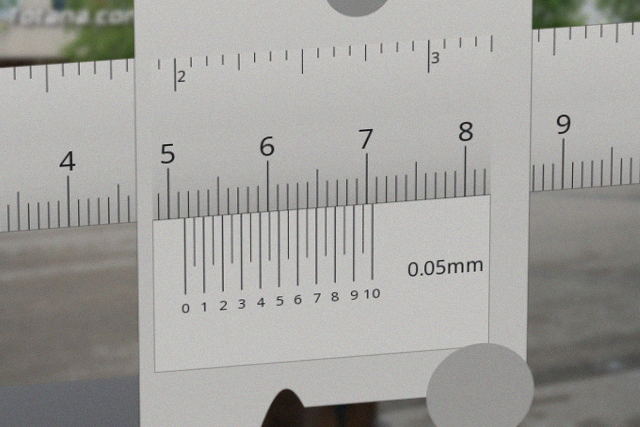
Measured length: 51.6 mm
